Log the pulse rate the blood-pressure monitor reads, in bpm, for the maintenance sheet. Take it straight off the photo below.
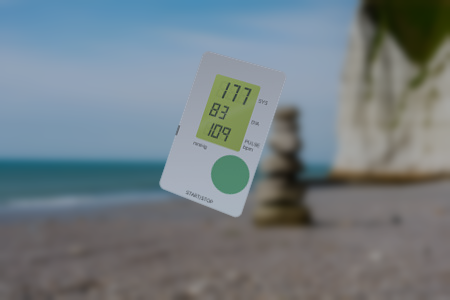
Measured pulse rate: 109 bpm
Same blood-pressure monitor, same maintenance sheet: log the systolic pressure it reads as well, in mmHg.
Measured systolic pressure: 177 mmHg
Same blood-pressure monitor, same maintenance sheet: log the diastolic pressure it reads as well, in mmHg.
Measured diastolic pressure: 83 mmHg
